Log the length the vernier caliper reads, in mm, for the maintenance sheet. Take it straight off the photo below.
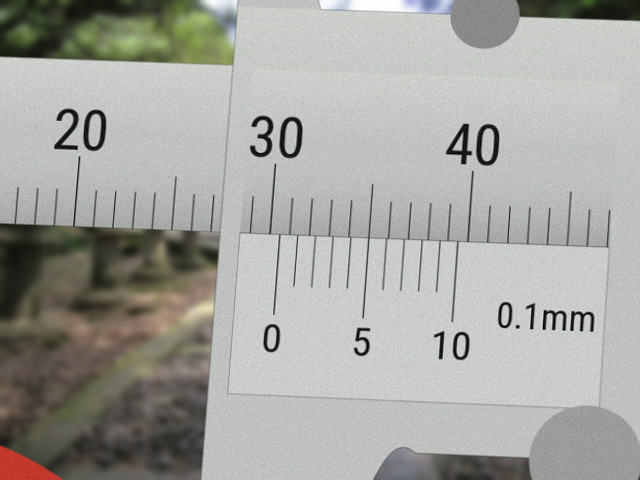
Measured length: 30.5 mm
